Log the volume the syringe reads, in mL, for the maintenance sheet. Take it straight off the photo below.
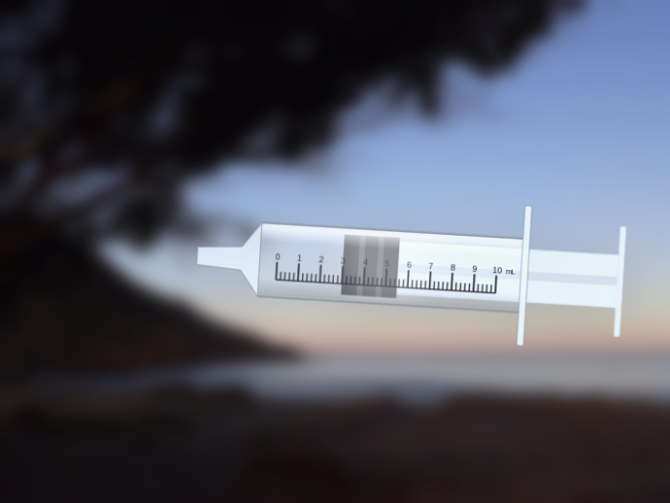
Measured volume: 3 mL
